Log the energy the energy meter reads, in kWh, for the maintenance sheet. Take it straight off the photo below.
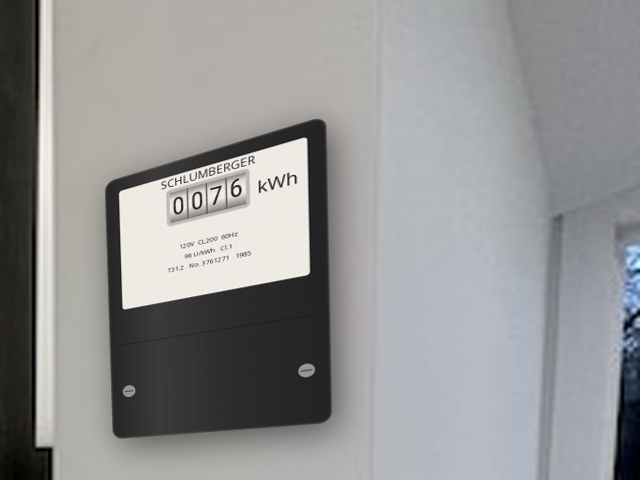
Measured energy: 76 kWh
